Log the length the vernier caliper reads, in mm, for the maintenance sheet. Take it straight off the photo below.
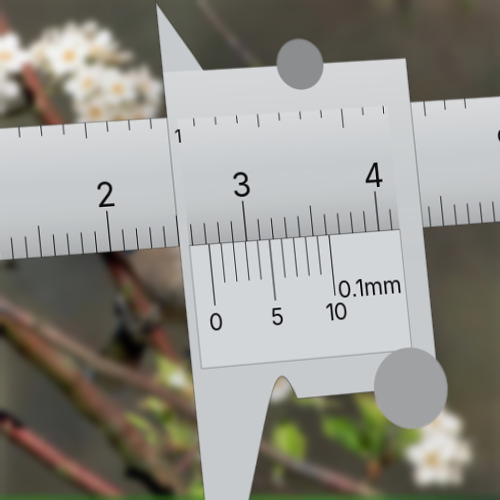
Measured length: 27.2 mm
